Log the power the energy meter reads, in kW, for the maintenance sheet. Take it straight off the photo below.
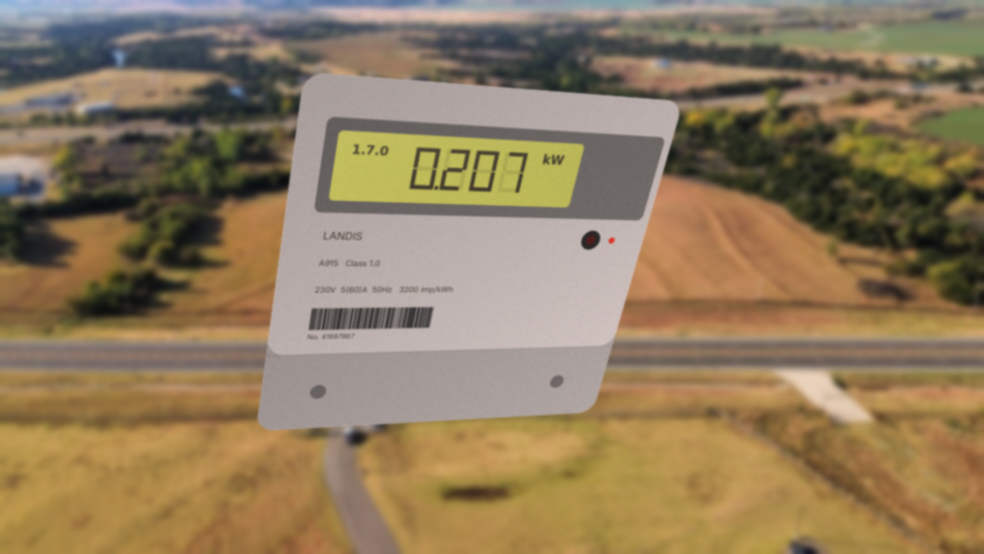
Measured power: 0.207 kW
